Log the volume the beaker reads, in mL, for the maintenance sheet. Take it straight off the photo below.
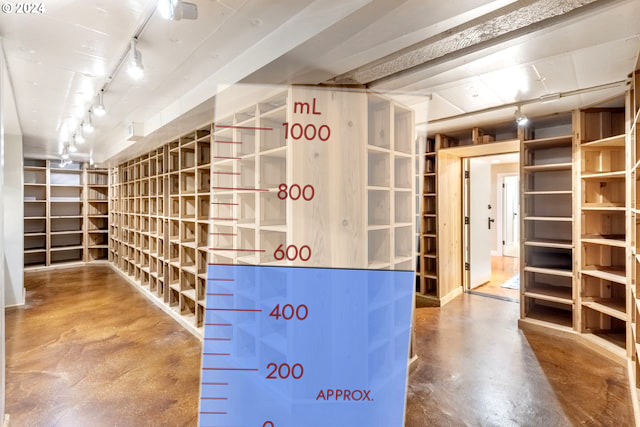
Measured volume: 550 mL
